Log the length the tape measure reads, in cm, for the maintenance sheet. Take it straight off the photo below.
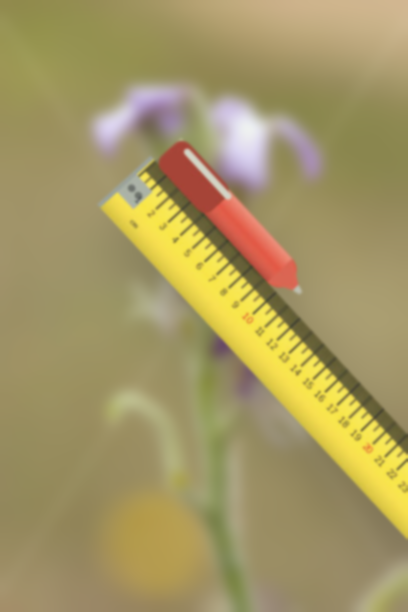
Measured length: 11 cm
